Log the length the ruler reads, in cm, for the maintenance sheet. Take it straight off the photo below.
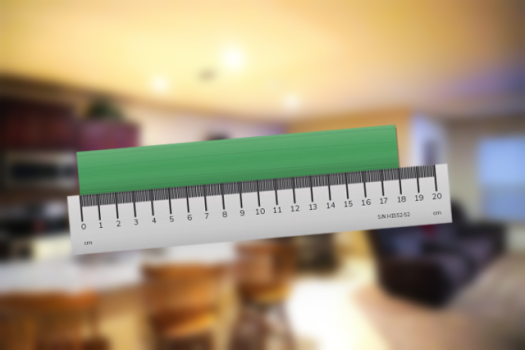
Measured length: 18 cm
